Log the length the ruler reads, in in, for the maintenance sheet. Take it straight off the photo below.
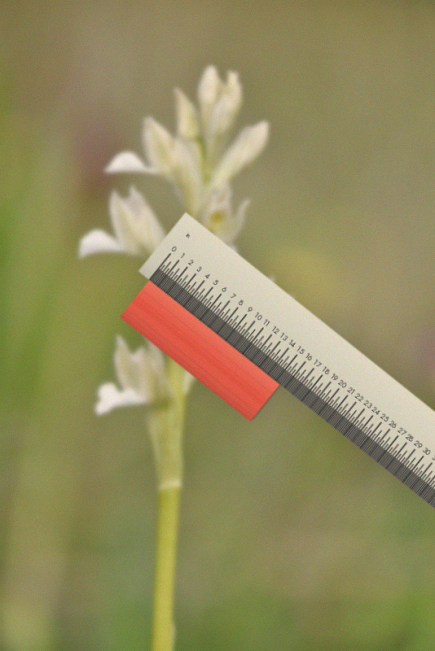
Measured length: 15.5 in
